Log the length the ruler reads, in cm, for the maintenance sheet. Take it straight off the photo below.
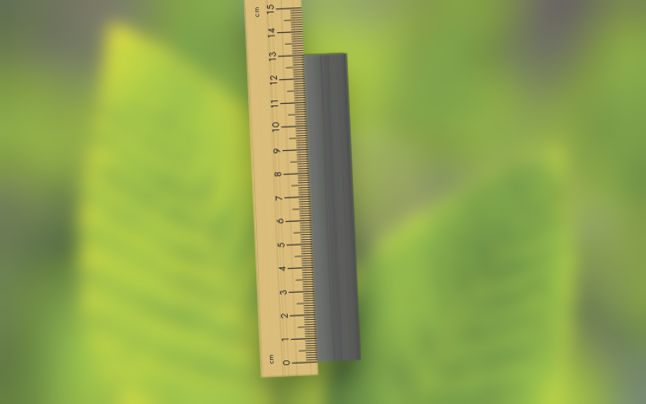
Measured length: 13 cm
